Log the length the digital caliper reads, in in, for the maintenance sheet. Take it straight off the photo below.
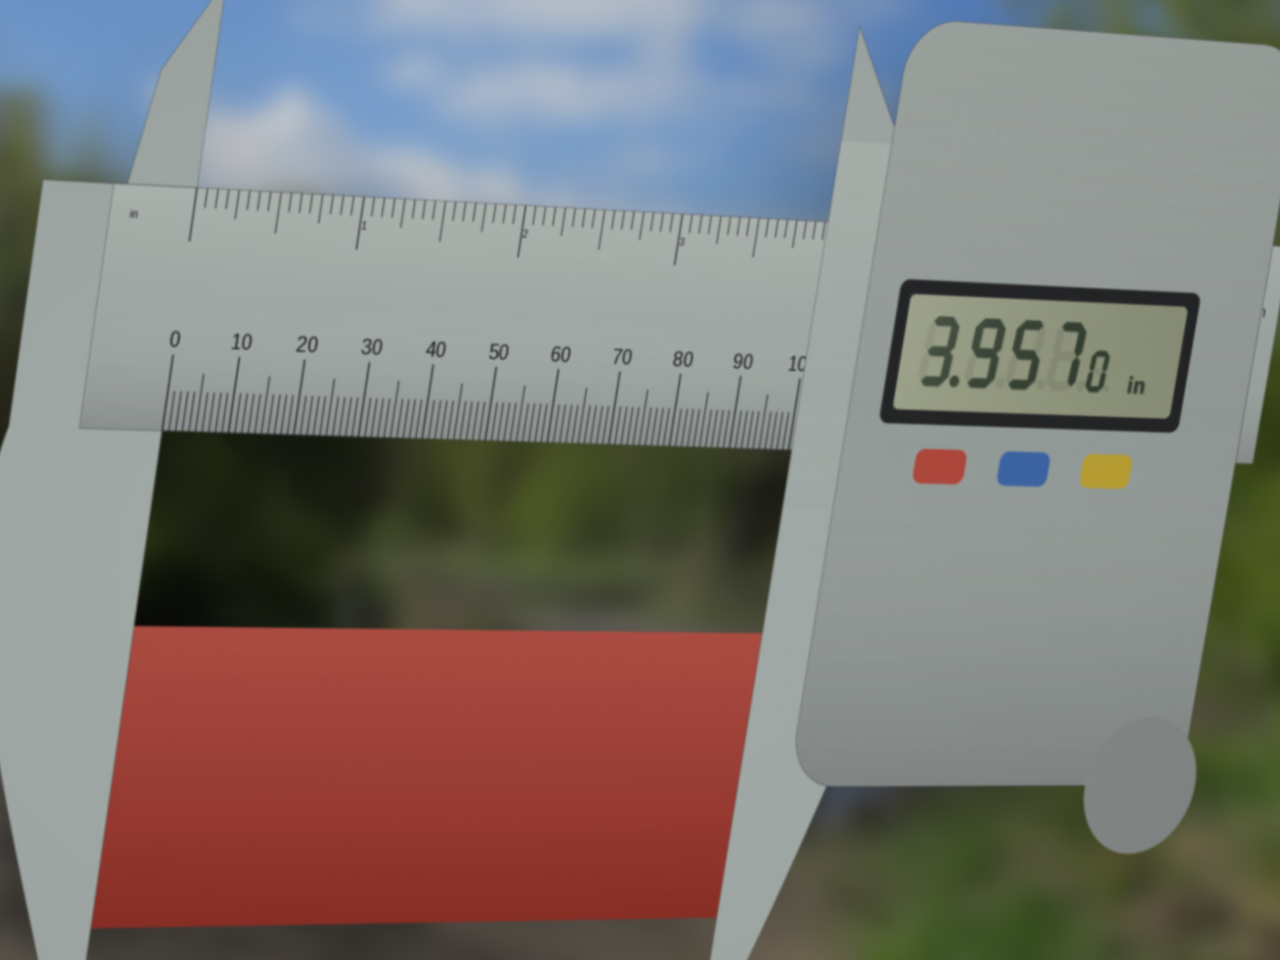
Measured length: 3.9570 in
